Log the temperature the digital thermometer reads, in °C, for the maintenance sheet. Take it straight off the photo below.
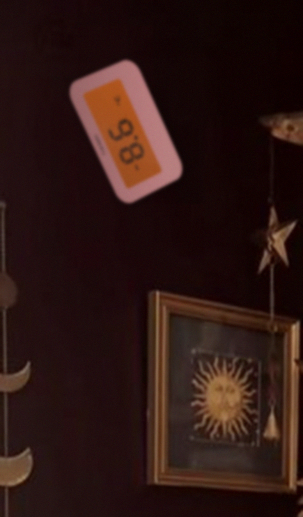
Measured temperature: -8.6 °C
